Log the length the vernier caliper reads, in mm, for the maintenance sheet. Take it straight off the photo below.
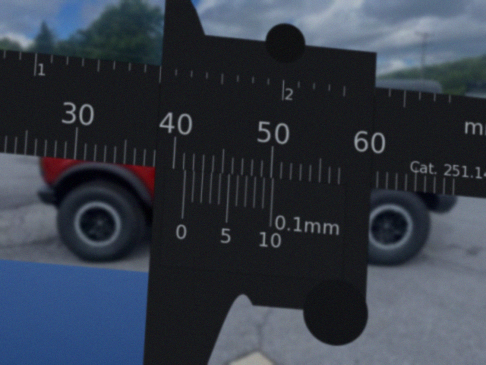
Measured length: 41.2 mm
